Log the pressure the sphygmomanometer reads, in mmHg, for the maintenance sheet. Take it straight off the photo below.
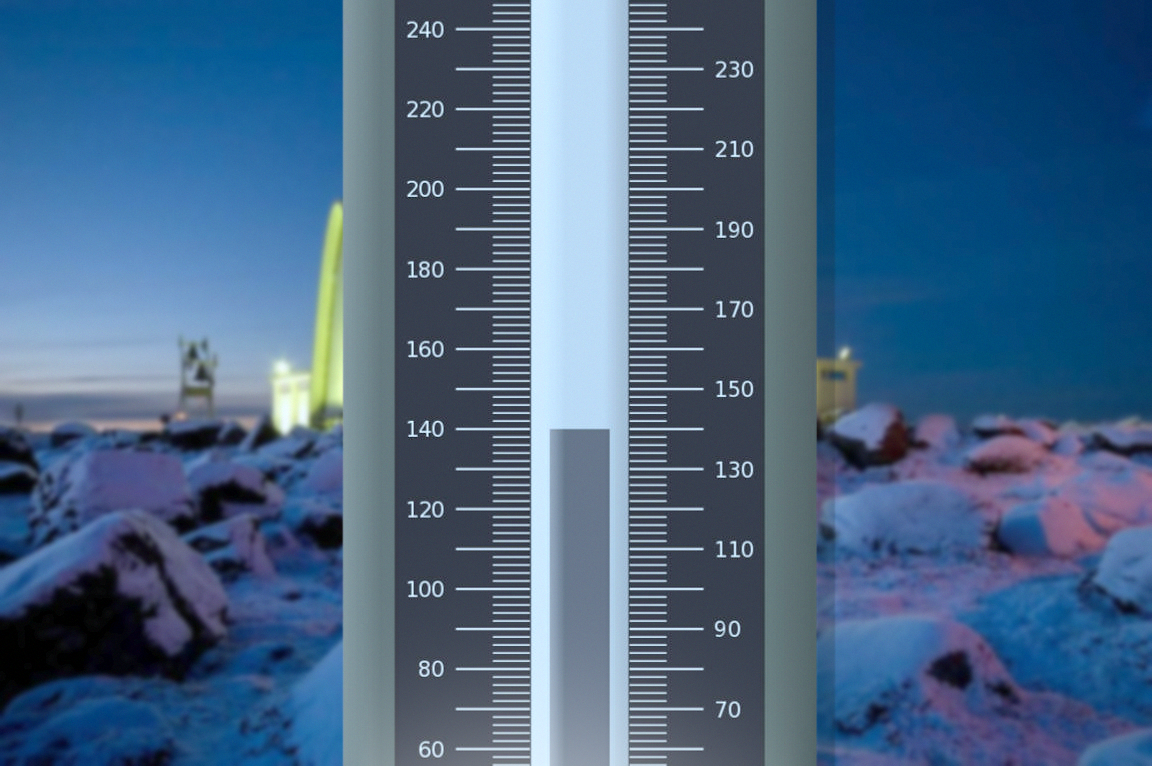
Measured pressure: 140 mmHg
